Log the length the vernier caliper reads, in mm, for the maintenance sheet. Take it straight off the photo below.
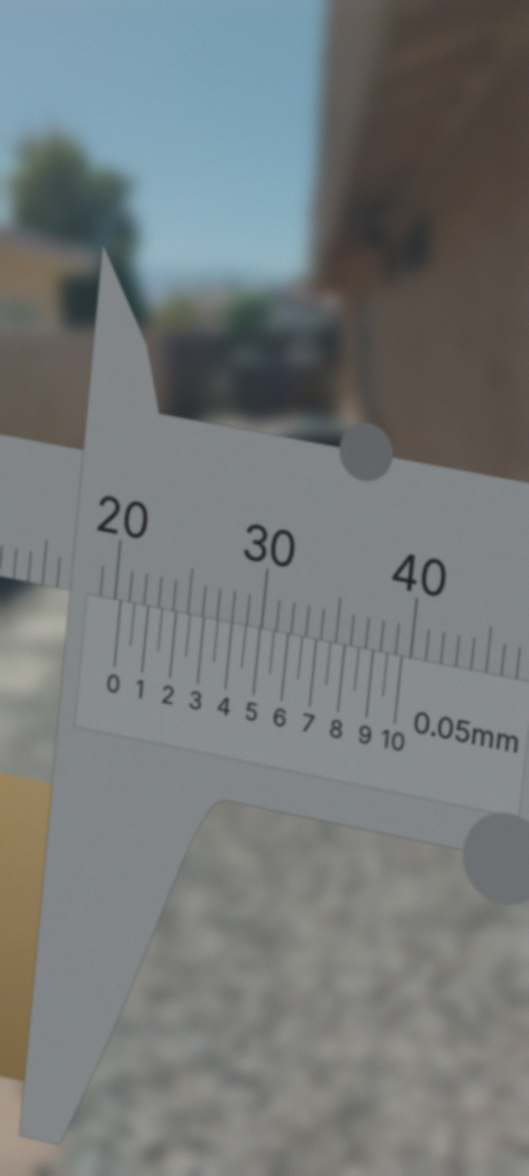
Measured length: 20.4 mm
